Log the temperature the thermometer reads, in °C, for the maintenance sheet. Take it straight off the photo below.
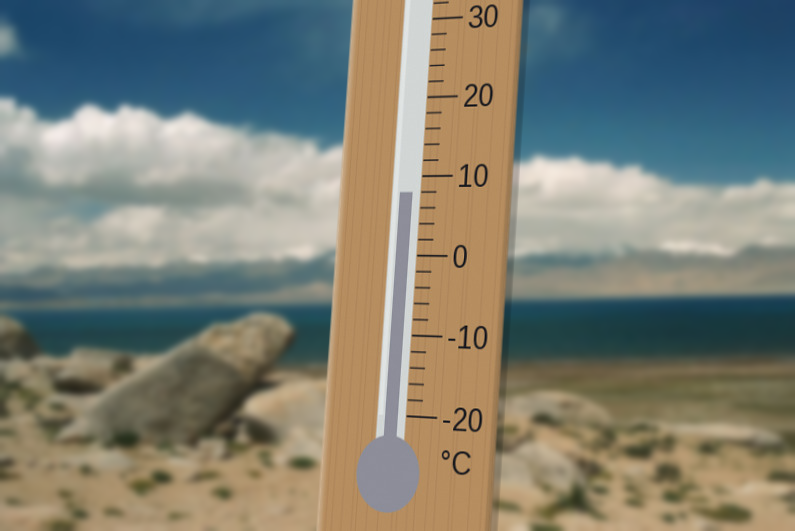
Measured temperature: 8 °C
